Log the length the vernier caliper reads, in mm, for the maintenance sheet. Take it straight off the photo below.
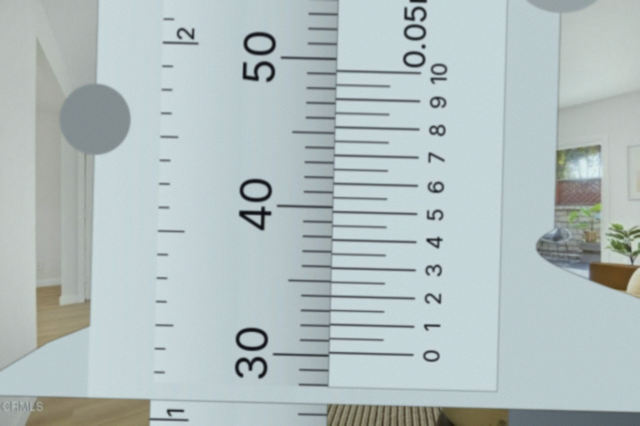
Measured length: 30.2 mm
